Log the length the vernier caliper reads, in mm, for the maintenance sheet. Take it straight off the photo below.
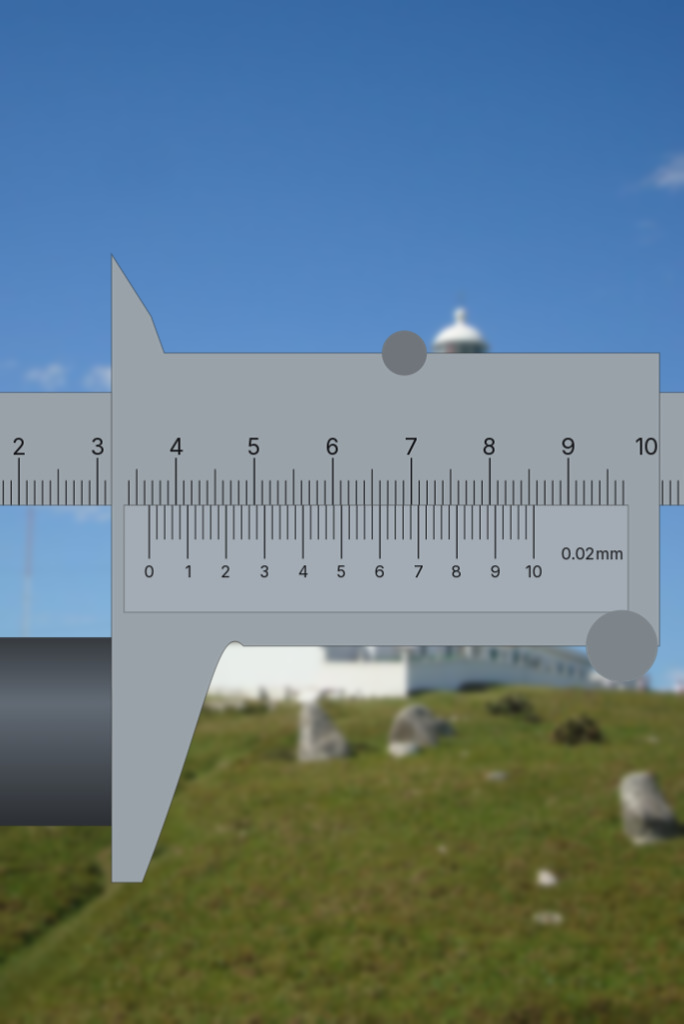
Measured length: 36.6 mm
